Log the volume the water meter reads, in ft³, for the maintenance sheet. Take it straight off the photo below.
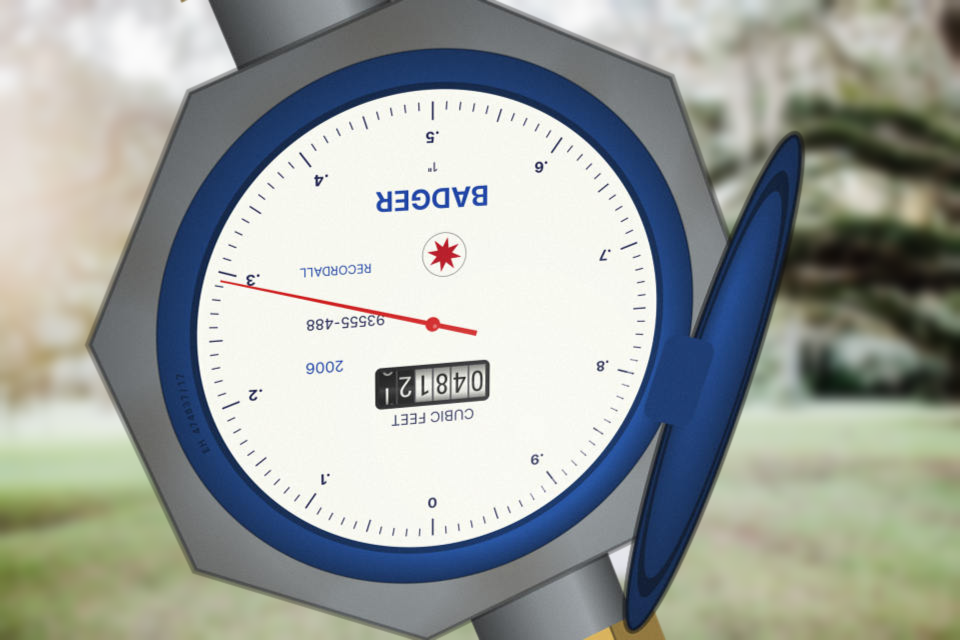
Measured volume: 48121.29 ft³
